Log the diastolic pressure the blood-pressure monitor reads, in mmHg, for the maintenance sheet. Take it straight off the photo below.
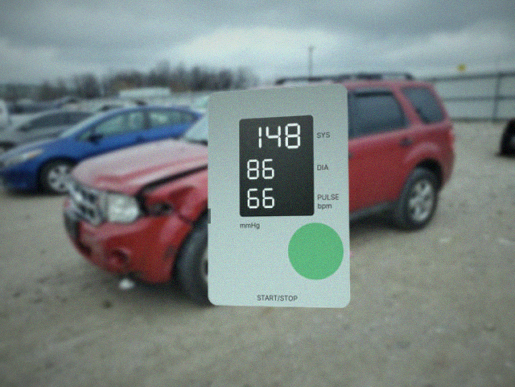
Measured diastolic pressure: 86 mmHg
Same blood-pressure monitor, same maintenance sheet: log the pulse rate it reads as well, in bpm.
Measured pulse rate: 66 bpm
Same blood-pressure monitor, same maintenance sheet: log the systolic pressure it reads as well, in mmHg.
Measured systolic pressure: 148 mmHg
